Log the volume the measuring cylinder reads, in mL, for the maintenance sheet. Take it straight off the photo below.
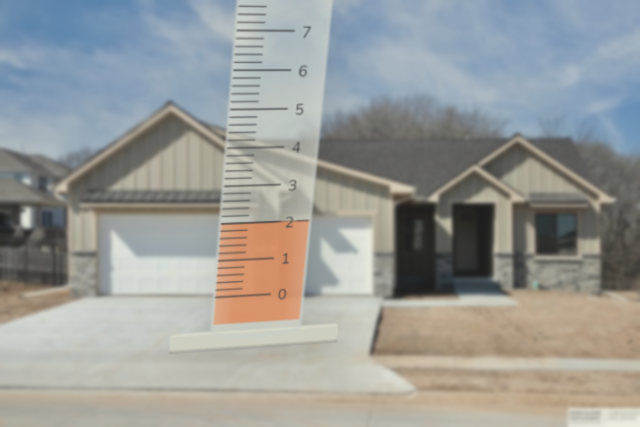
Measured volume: 2 mL
